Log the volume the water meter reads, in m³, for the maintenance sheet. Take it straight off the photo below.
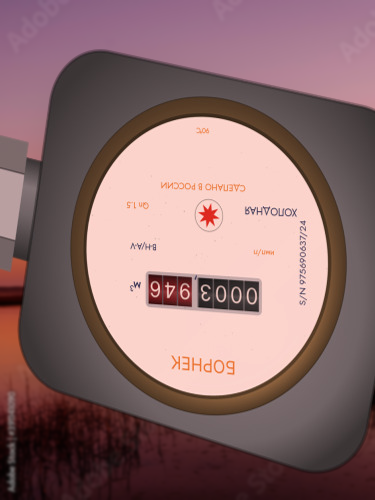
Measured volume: 3.946 m³
